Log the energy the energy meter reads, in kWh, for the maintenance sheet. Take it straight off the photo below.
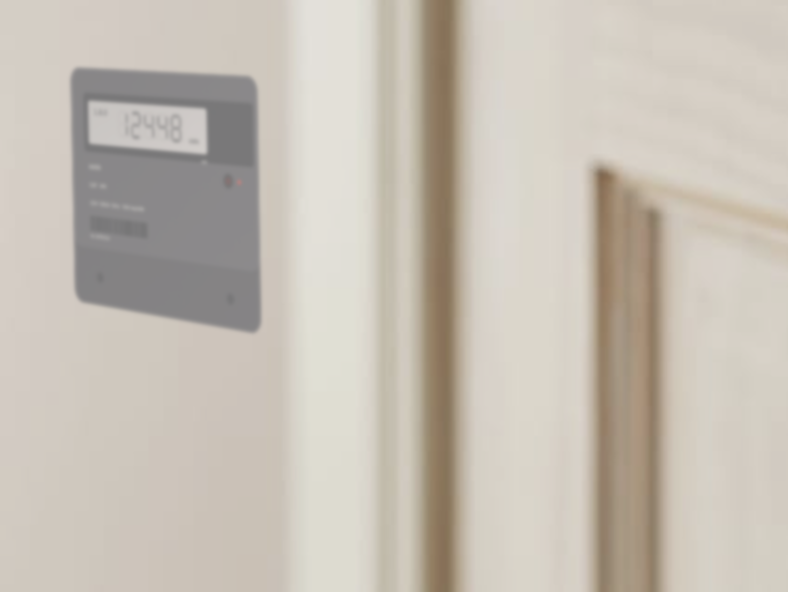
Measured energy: 12448 kWh
